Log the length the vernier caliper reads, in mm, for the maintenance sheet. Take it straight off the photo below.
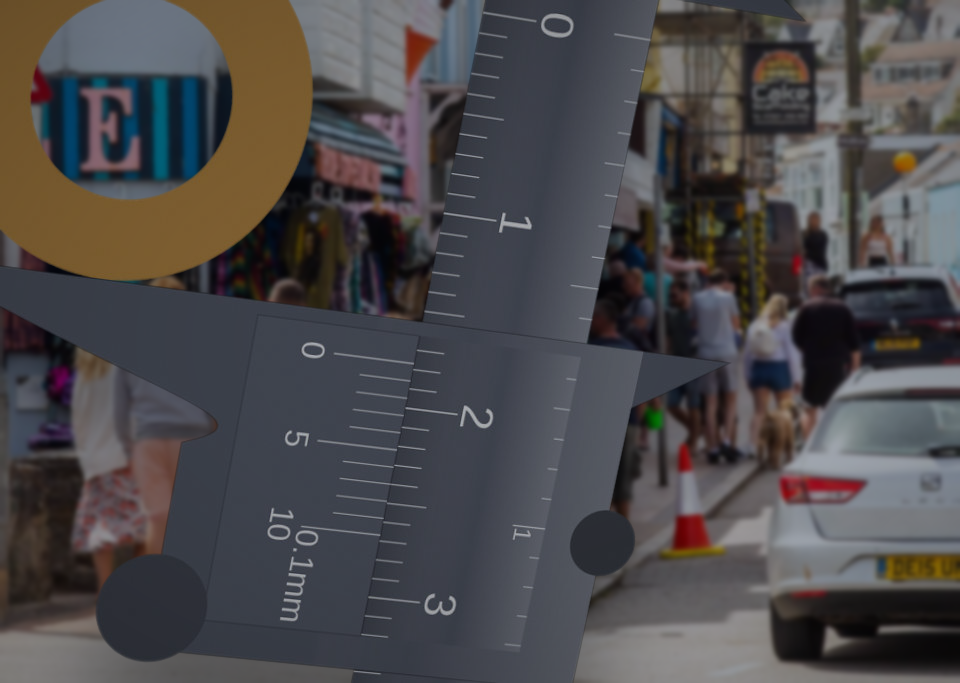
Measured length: 17.7 mm
